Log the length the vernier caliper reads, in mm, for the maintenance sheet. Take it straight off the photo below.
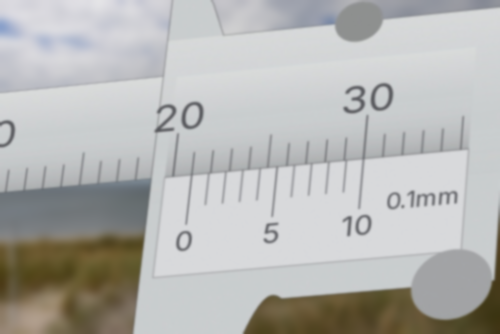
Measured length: 21.0 mm
